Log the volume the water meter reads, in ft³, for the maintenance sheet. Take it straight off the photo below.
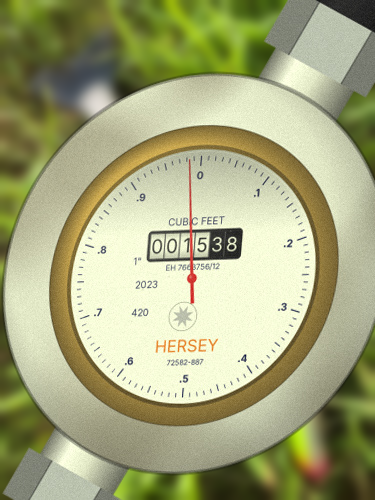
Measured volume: 1537.98 ft³
